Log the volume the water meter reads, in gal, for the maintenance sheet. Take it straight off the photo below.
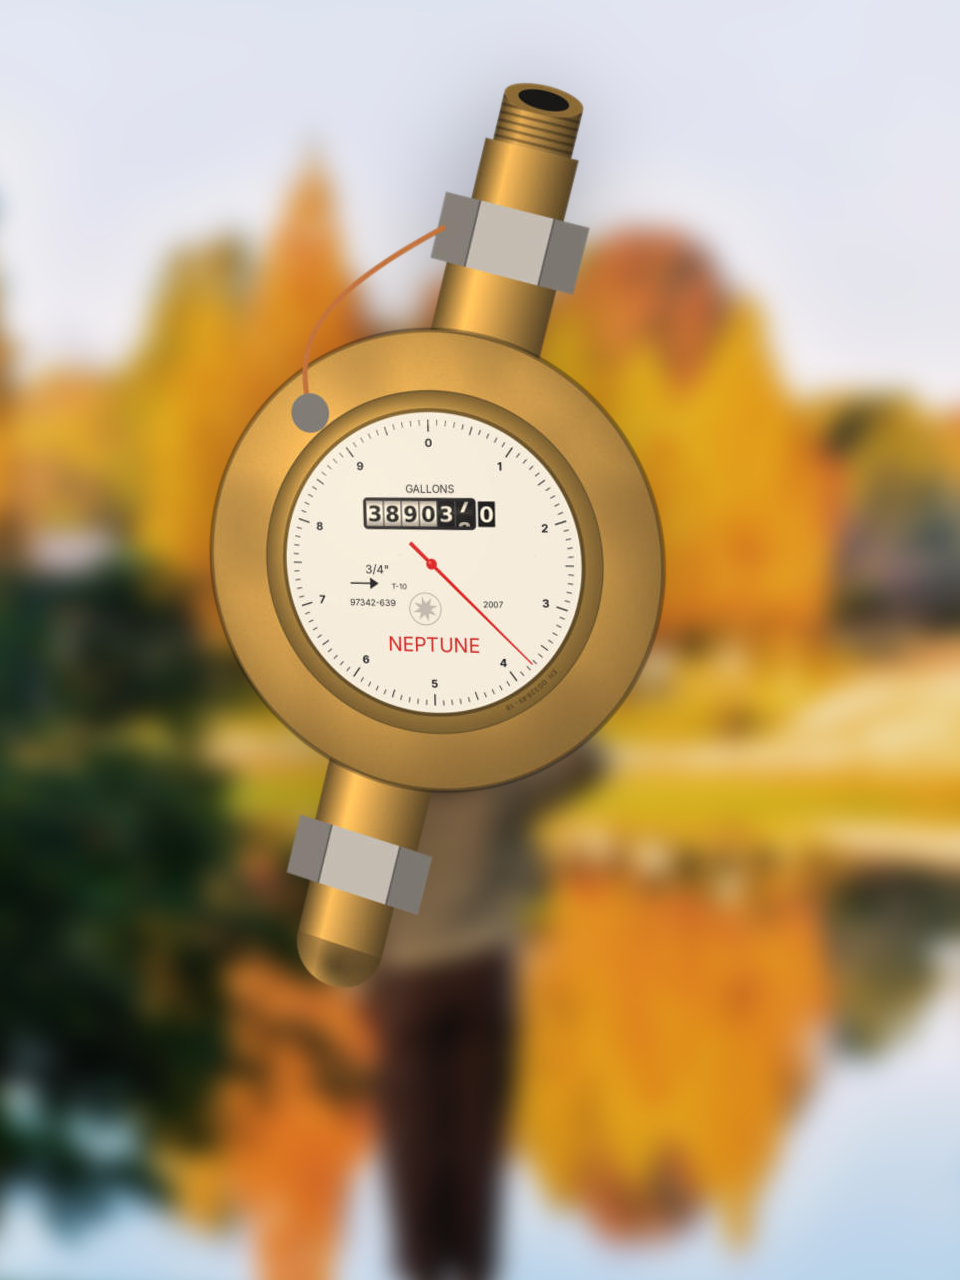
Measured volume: 3890373.7 gal
